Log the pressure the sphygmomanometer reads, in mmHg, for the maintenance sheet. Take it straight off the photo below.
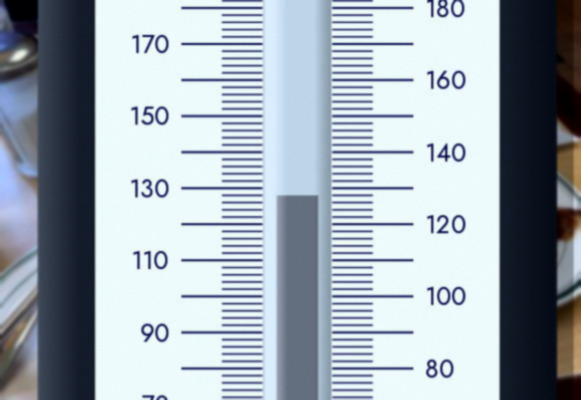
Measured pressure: 128 mmHg
